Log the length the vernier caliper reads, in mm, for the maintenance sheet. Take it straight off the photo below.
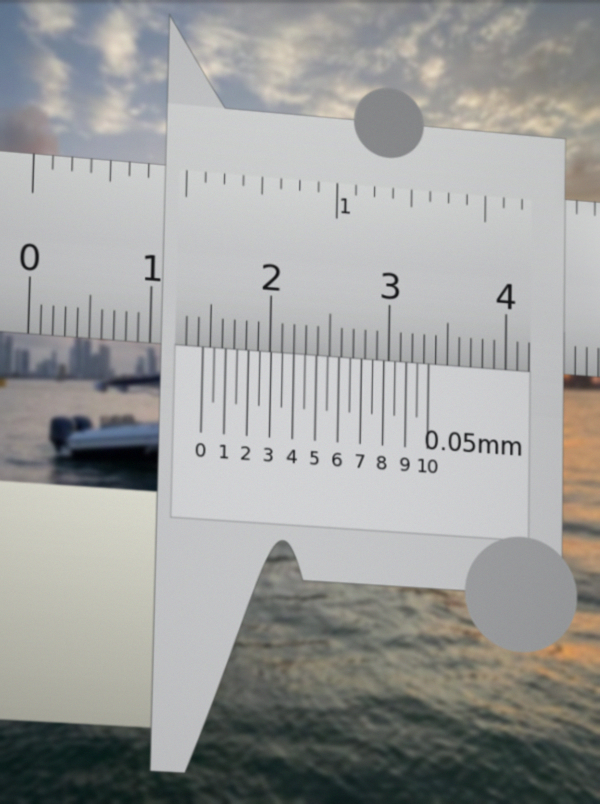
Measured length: 14.4 mm
